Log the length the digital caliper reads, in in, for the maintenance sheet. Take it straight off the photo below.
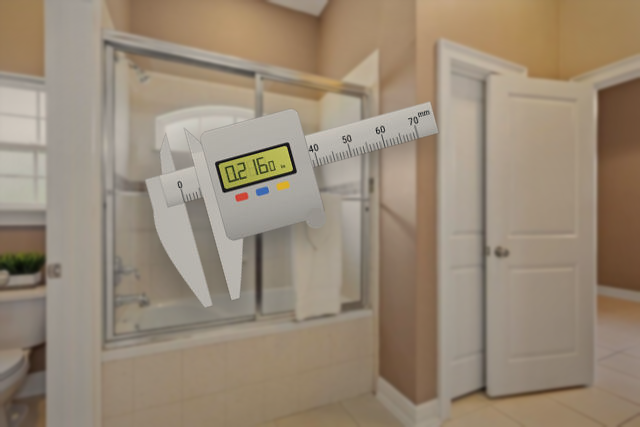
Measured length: 0.2160 in
